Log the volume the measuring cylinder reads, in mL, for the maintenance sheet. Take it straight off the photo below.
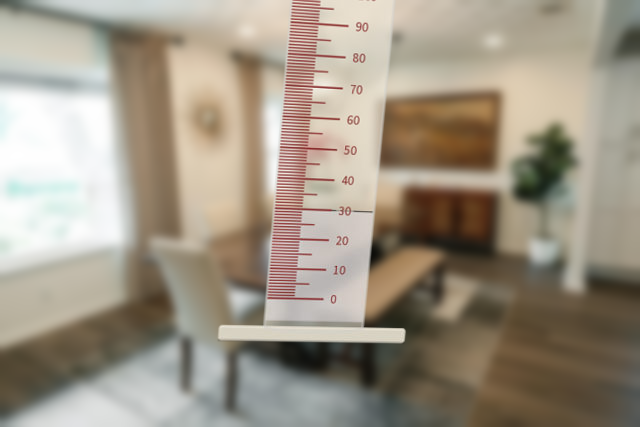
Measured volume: 30 mL
